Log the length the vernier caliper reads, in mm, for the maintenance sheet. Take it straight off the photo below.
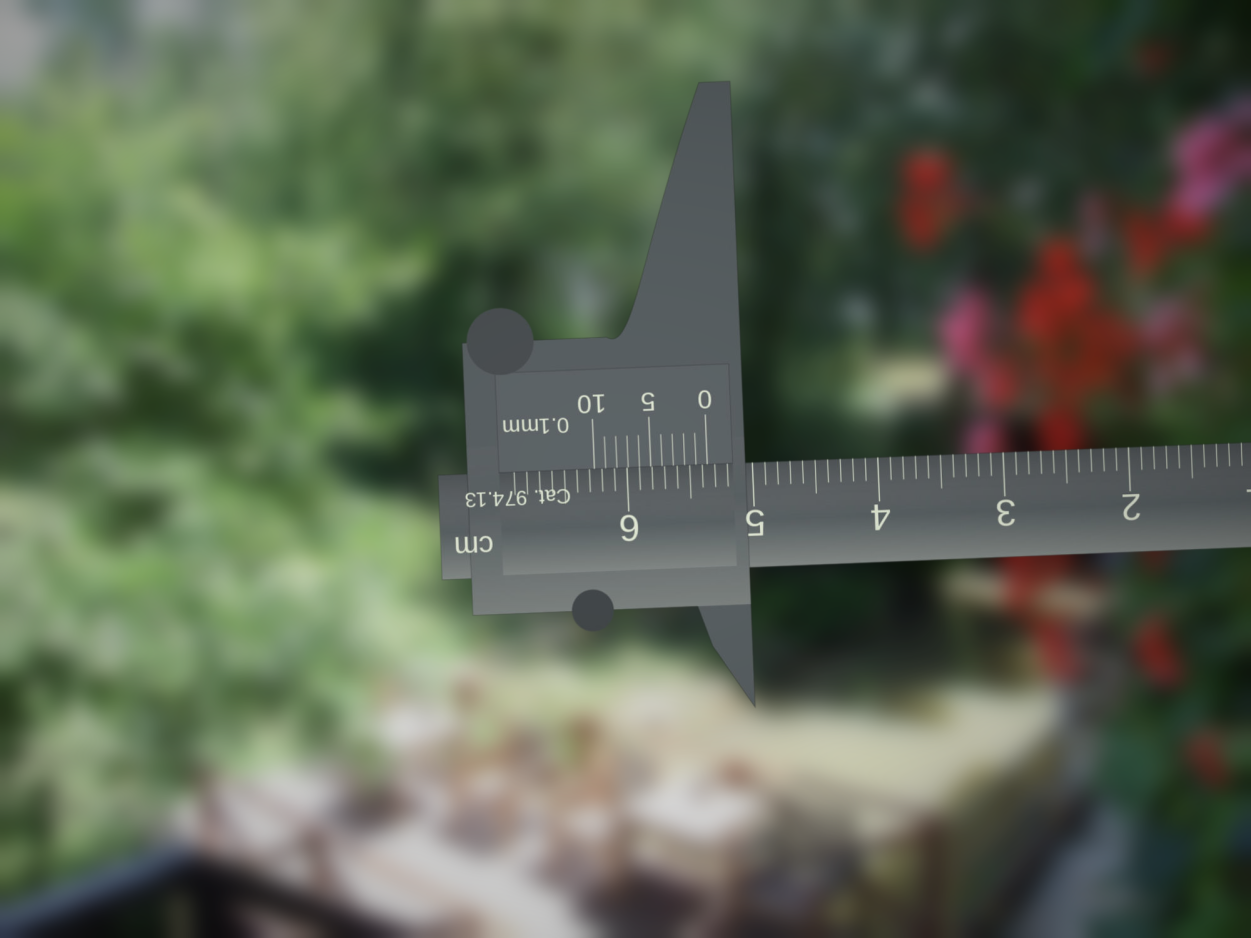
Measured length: 53.6 mm
